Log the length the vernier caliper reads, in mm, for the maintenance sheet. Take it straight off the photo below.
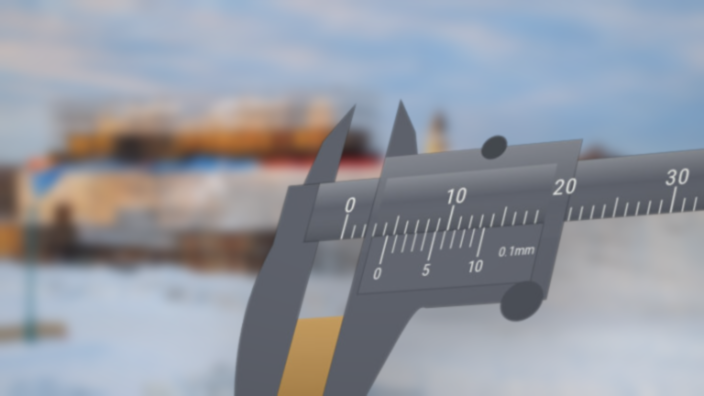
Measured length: 4.4 mm
